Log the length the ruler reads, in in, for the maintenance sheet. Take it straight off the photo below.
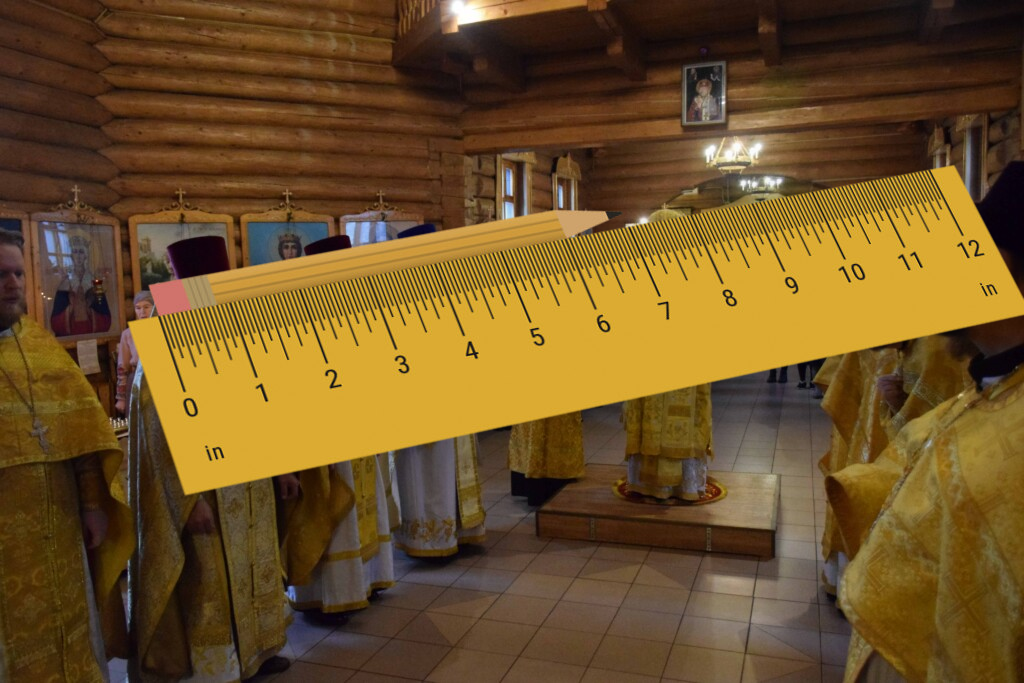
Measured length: 7 in
